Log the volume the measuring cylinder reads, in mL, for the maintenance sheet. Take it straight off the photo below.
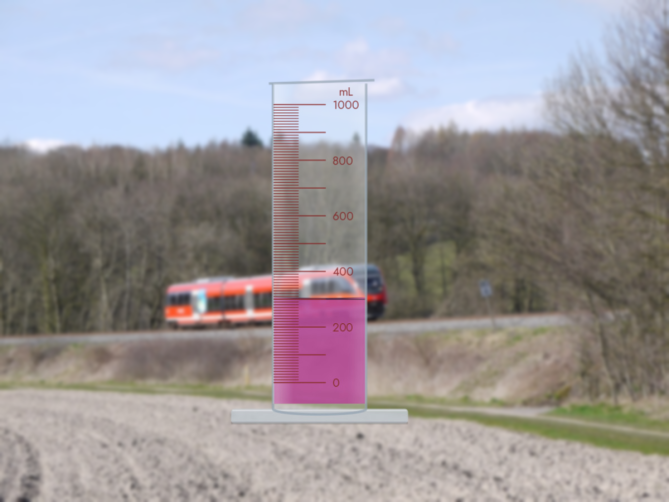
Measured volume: 300 mL
